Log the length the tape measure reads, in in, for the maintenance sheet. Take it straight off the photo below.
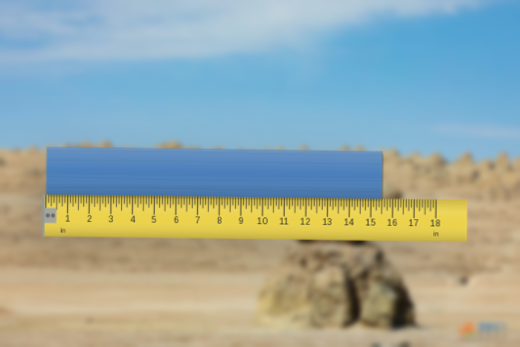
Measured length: 15.5 in
